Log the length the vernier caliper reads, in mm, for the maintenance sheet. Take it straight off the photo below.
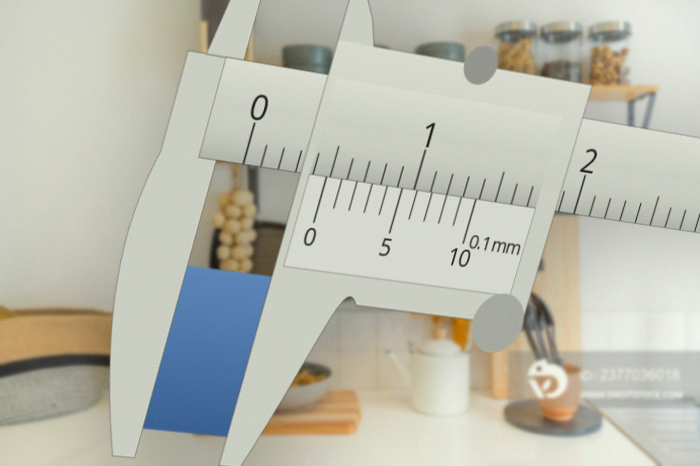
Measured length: 4.8 mm
